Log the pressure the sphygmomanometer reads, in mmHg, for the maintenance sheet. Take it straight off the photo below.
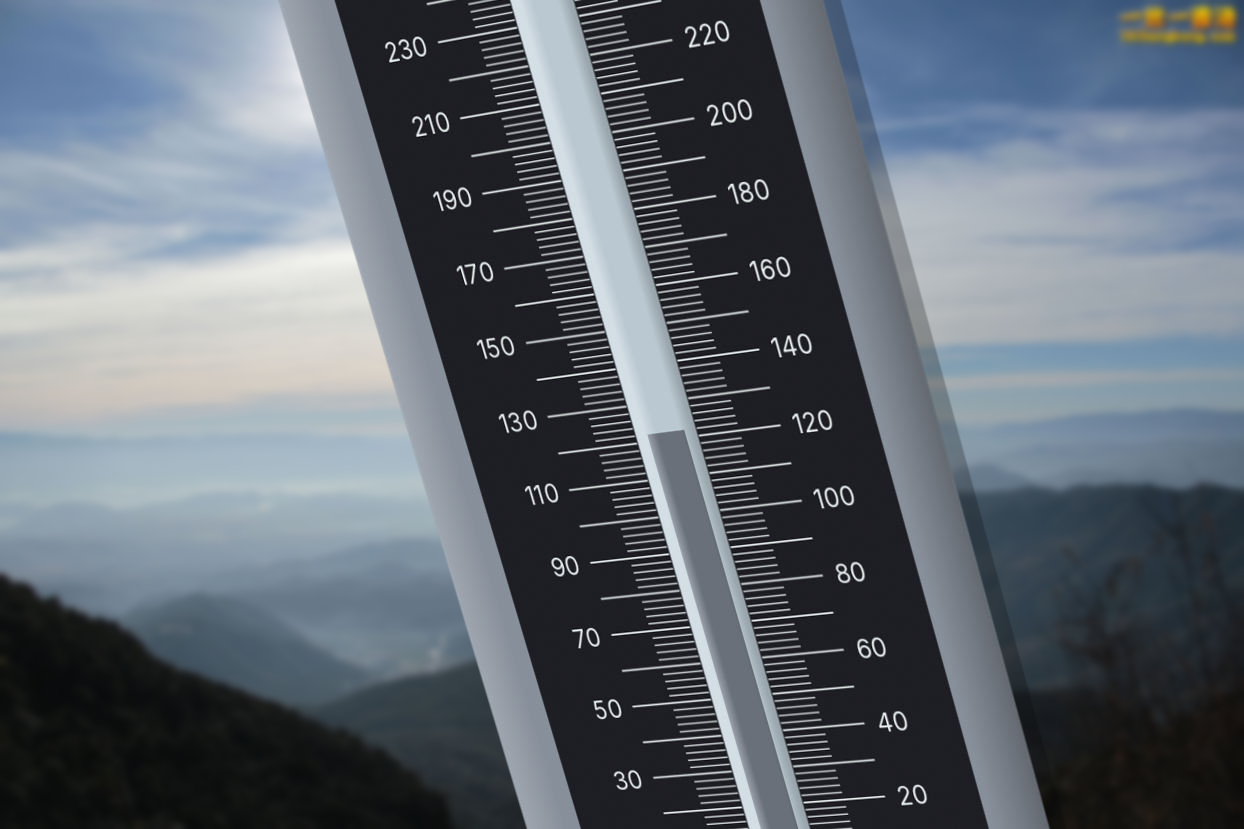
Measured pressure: 122 mmHg
